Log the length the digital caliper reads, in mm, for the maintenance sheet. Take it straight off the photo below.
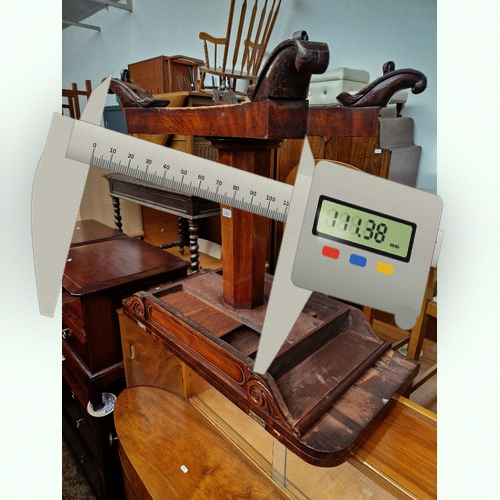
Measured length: 111.38 mm
